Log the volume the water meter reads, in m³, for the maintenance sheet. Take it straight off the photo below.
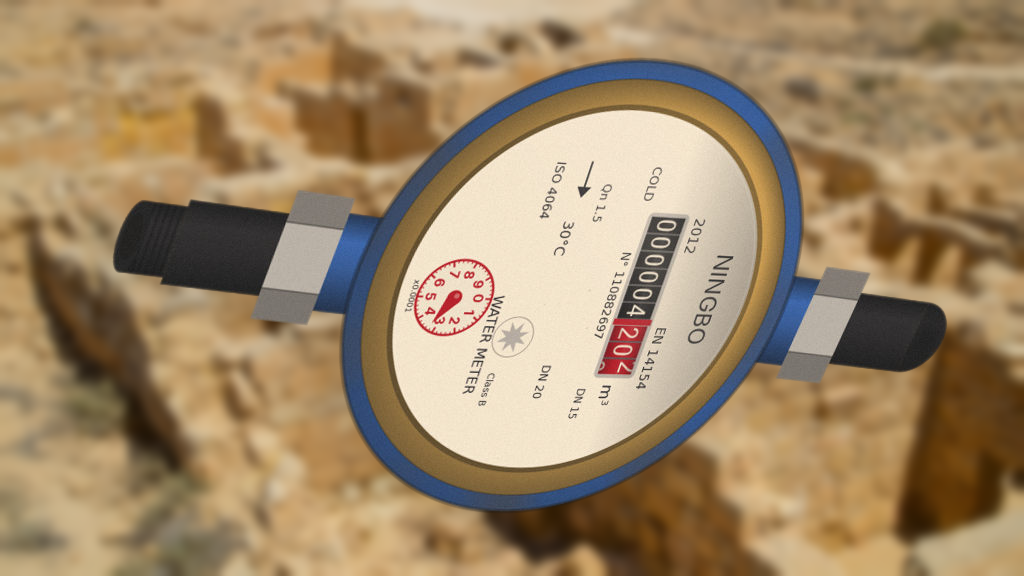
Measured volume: 4.2023 m³
